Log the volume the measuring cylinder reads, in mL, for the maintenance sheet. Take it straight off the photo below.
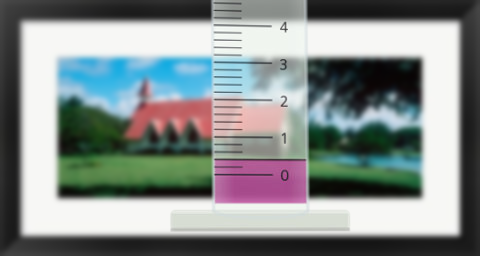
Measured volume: 0.4 mL
